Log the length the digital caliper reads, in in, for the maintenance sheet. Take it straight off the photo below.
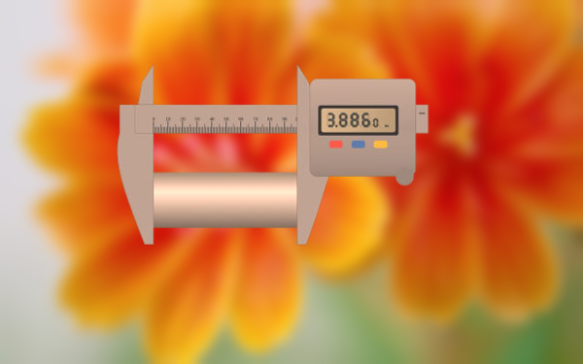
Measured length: 3.8860 in
